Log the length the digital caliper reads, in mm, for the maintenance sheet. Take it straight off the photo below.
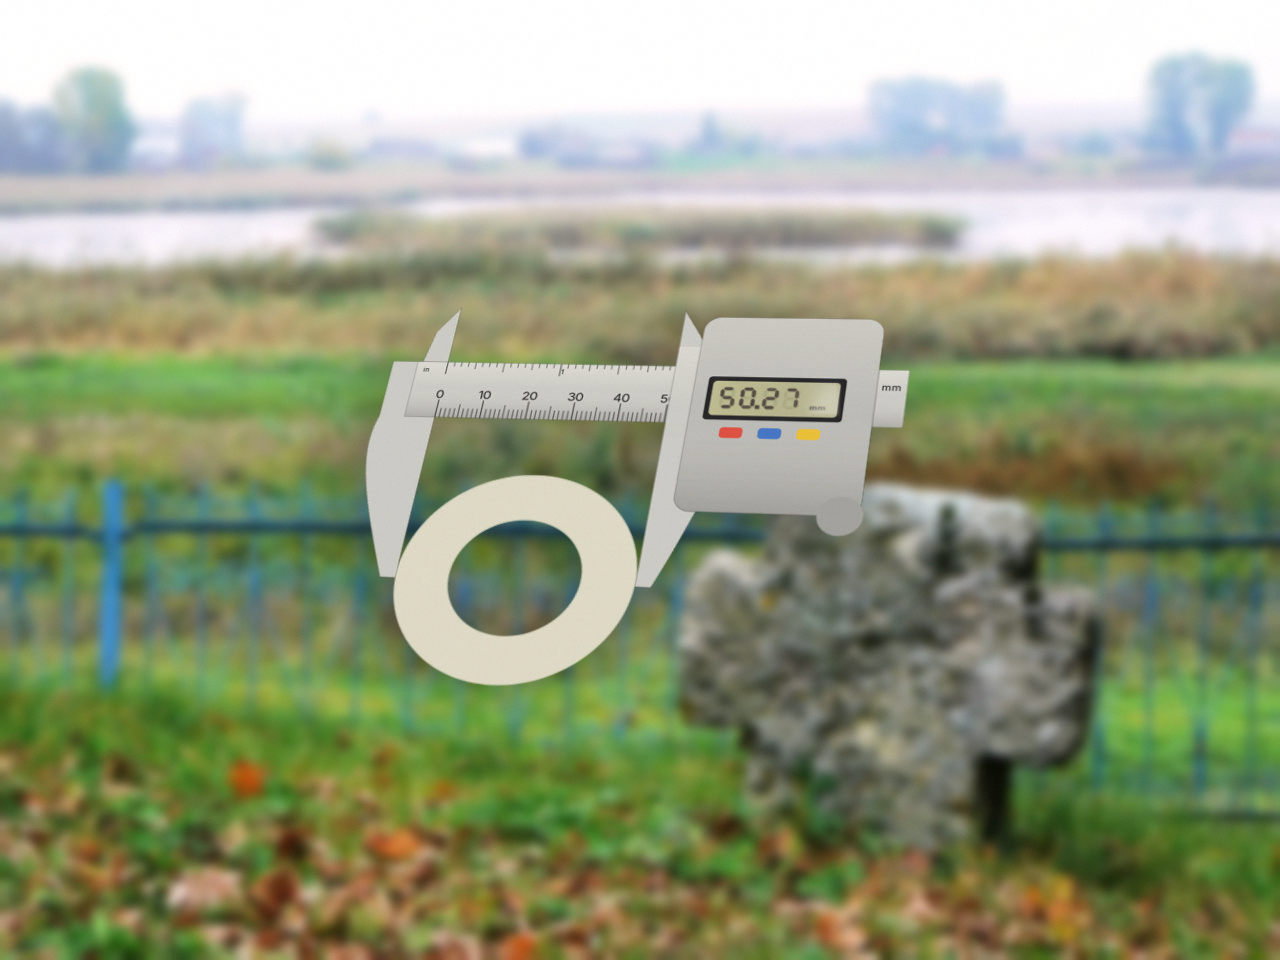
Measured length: 50.27 mm
